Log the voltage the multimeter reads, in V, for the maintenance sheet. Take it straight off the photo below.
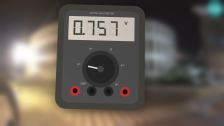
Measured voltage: 0.757 V
